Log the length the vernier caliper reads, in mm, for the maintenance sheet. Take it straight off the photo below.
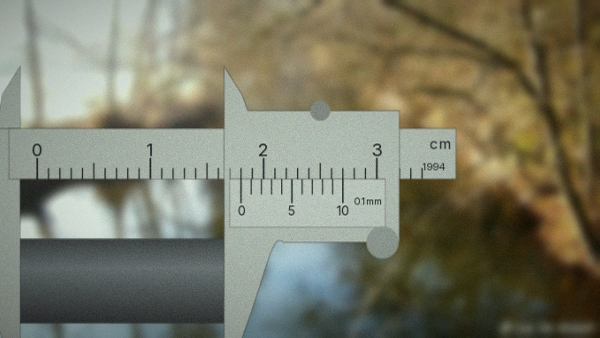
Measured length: 18.0 mm
